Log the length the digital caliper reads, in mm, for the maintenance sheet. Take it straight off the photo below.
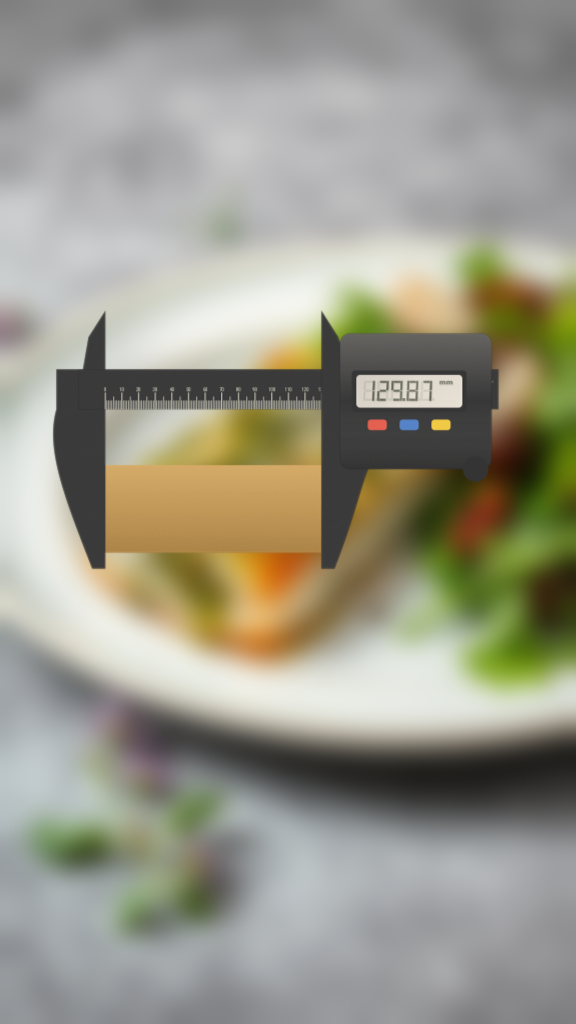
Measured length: 129.87 mm
